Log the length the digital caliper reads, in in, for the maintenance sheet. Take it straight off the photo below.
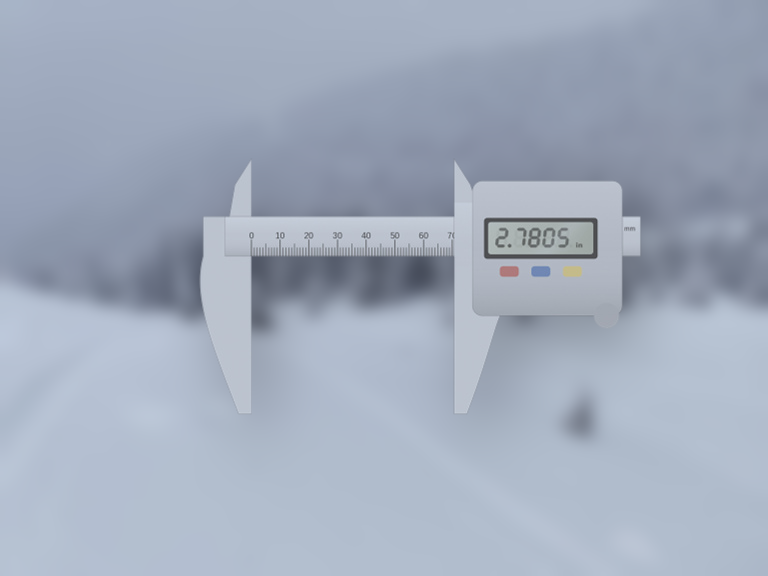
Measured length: 2.7805 in
